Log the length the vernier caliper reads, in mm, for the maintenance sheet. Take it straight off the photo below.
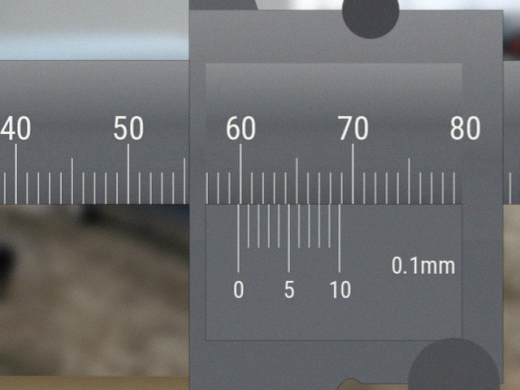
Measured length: 59.8 mm
